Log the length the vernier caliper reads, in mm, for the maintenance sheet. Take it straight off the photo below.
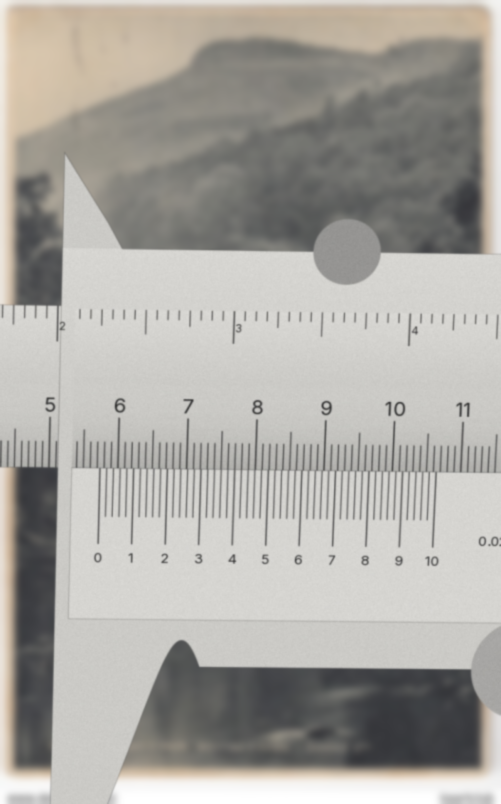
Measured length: 57.4 mm
